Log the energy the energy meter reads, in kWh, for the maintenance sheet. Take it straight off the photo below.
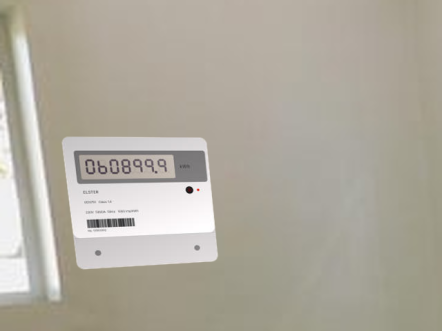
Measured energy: 60899.9 kWh
